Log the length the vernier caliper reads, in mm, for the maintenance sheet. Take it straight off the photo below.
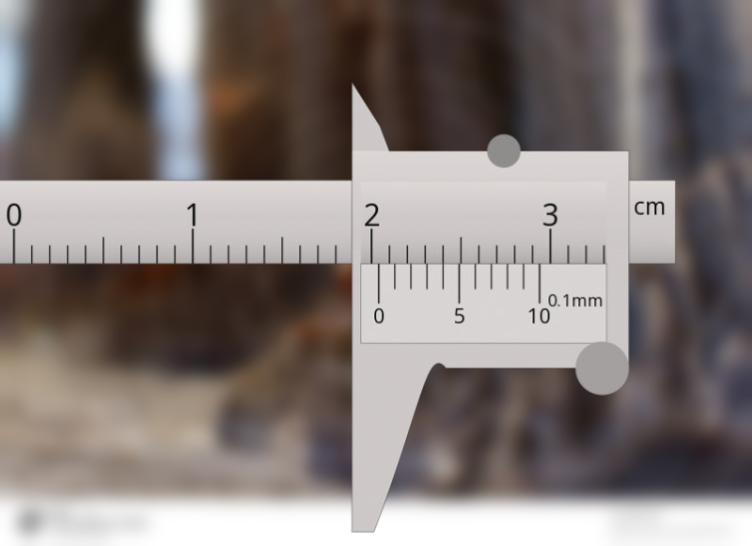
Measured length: 20.4 mm
